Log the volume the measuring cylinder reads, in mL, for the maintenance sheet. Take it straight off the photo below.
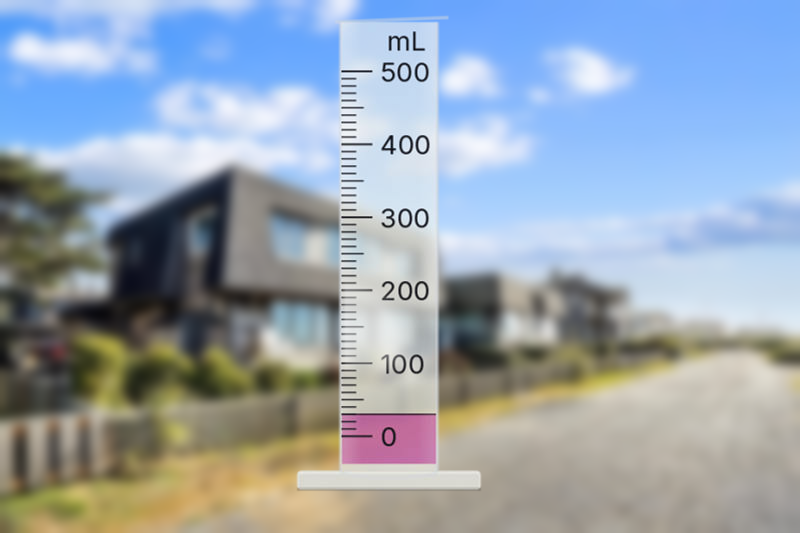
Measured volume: 30 mL
